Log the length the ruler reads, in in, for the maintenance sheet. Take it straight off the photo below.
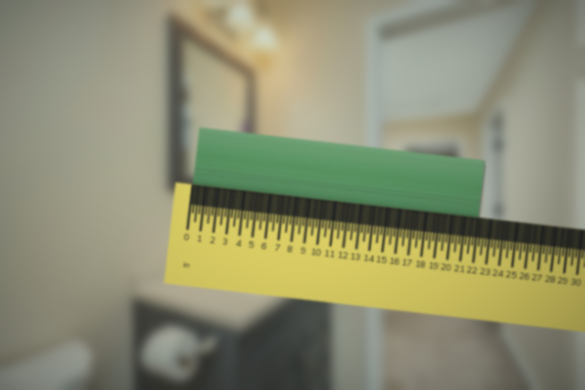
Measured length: 22 in
